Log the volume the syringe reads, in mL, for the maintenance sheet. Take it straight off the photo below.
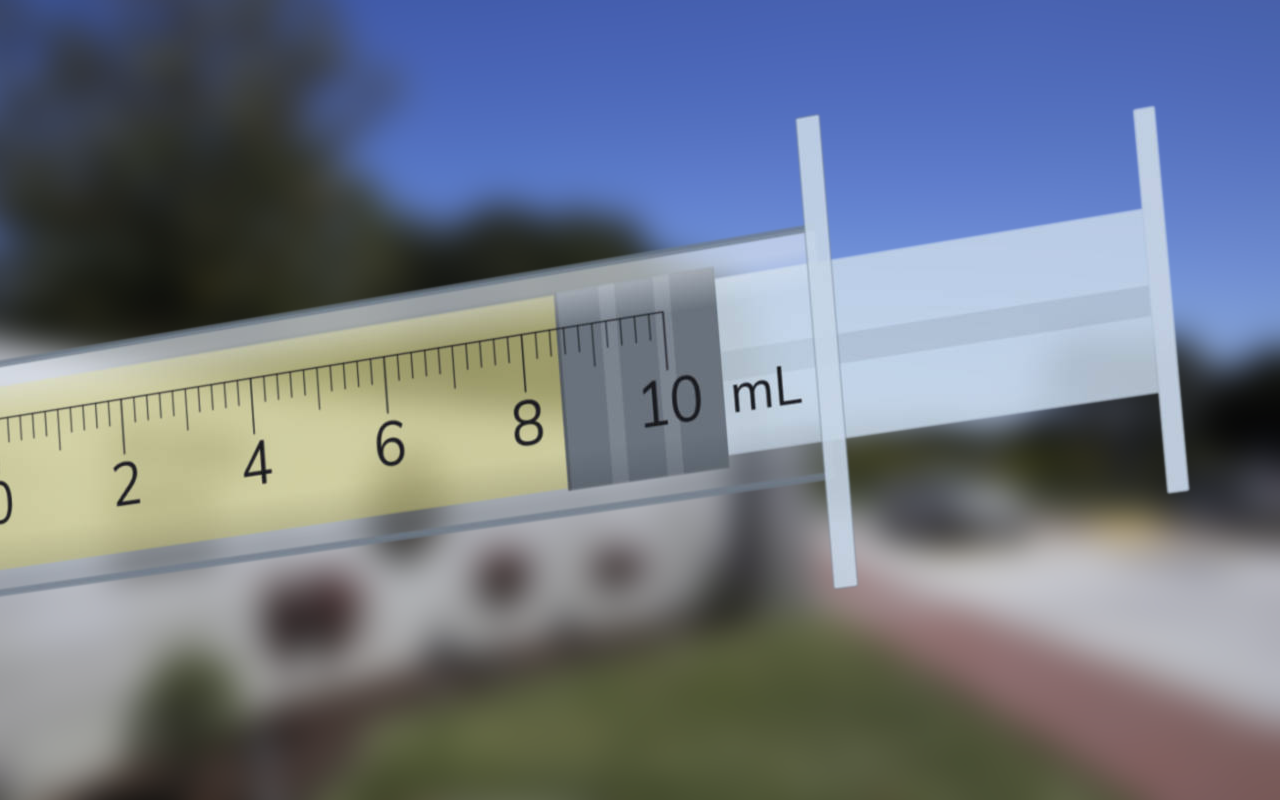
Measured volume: 8.5 mL
